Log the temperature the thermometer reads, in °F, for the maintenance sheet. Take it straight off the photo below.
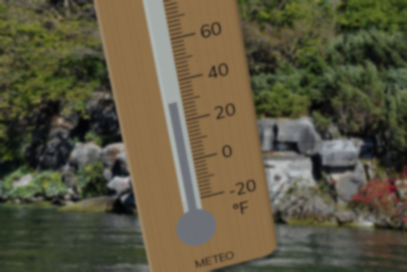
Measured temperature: 30 °F
